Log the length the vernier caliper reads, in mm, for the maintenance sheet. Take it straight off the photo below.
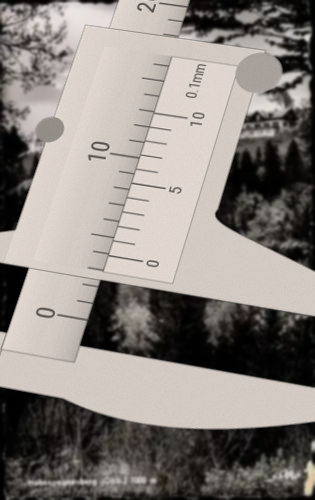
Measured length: 3.9 mm
